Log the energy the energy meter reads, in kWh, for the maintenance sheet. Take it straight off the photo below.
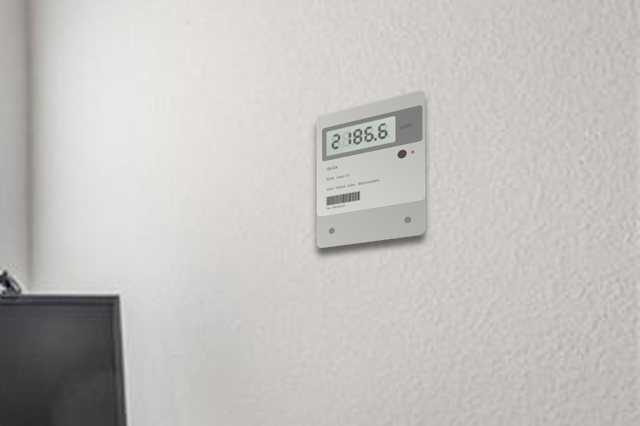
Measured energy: 2186.6 kWh
